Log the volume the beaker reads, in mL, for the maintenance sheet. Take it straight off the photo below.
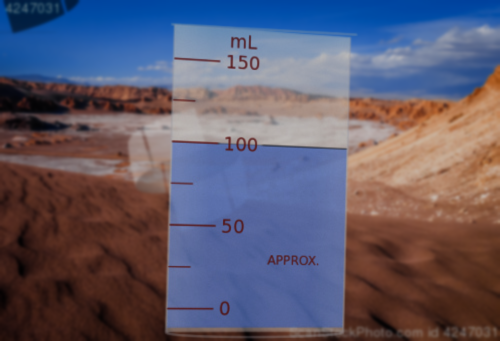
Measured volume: 100 mL
